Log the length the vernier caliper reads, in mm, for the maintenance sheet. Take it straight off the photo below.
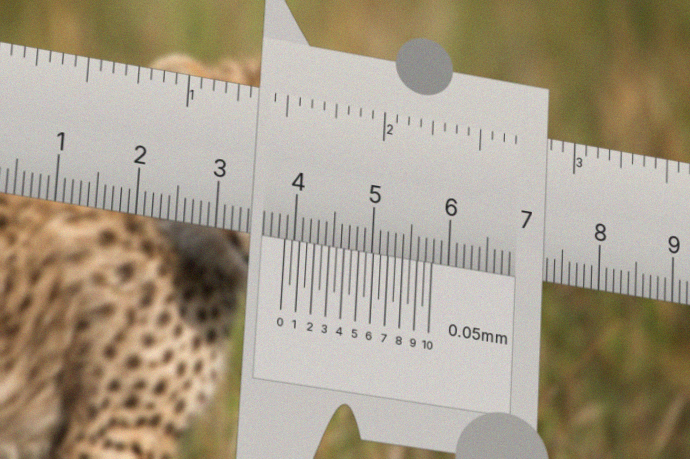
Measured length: 38.8 mm
